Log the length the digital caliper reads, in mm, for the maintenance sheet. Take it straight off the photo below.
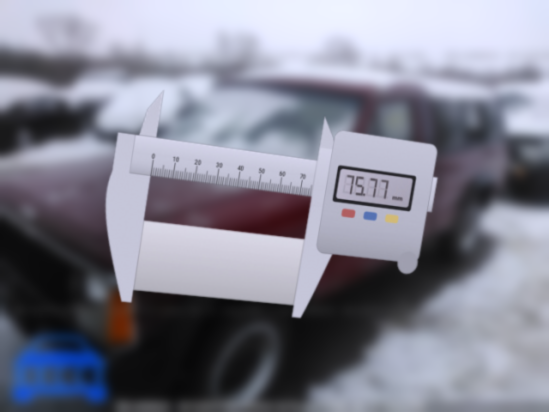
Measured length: 75.77 mm
